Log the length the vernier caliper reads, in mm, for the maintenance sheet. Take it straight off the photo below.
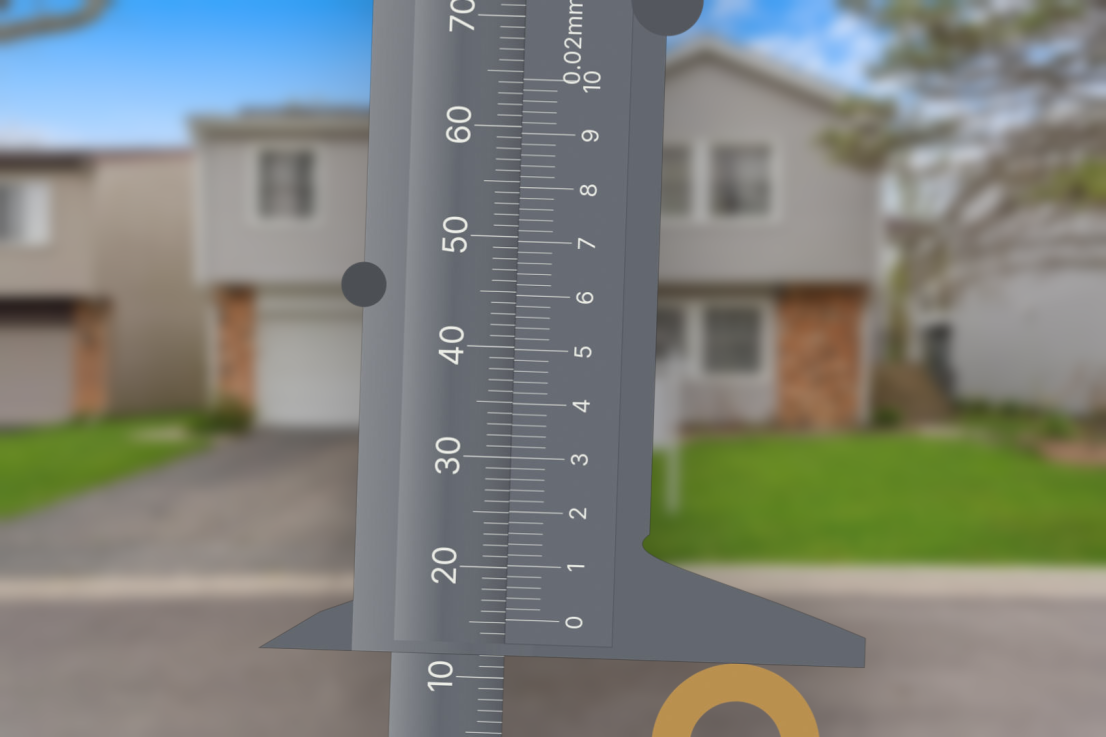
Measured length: 15.3 mm
